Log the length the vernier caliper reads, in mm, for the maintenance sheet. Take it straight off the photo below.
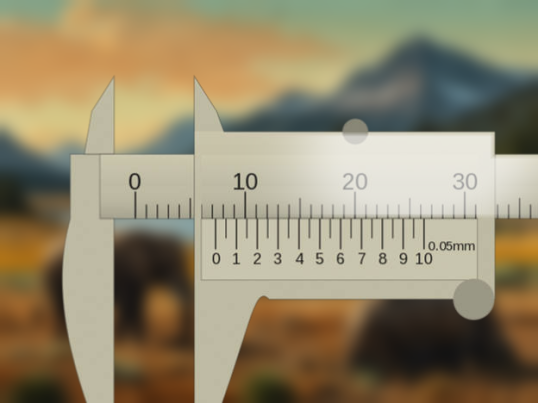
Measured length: 7.3 mm
